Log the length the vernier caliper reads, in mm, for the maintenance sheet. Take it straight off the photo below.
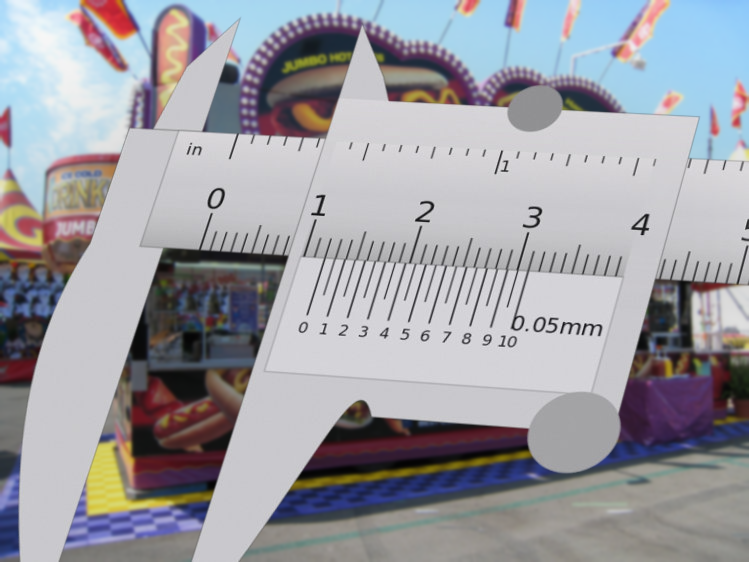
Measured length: 12.0 mm
